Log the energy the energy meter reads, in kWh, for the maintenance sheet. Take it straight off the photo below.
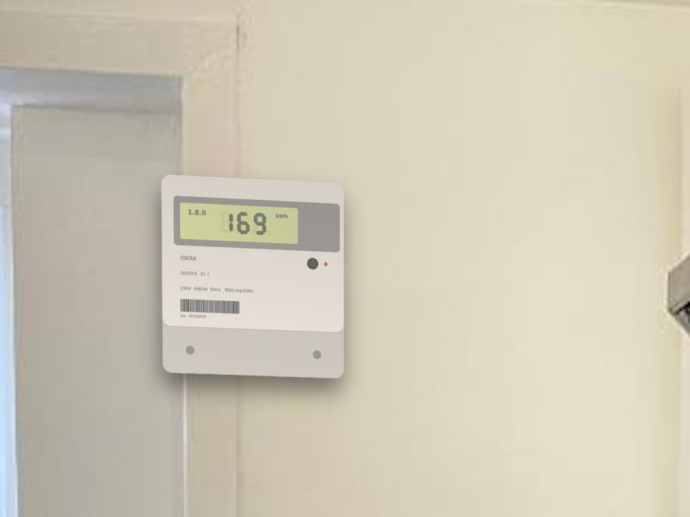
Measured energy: 169 kWh
